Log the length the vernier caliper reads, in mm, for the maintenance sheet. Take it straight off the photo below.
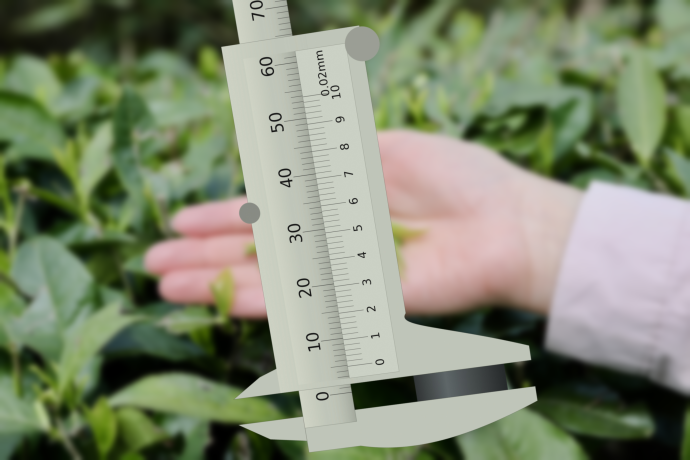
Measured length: 4.8 mm
